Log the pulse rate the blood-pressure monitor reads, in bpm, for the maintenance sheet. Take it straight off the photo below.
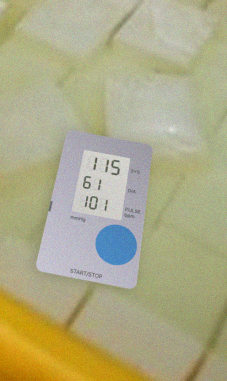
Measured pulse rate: 101 bpm
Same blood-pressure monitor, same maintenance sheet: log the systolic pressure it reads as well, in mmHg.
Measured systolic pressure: 115 mmHg
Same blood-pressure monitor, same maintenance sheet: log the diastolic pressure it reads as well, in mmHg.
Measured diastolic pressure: 61 mmHg
